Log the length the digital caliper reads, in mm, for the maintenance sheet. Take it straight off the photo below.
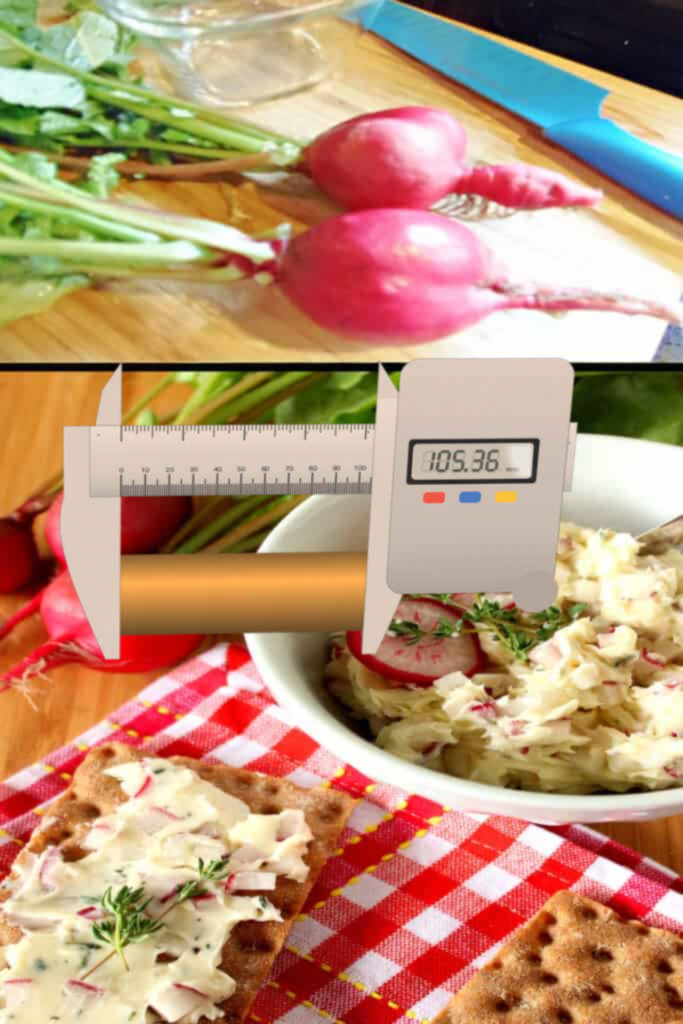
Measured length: 105.36 mm
